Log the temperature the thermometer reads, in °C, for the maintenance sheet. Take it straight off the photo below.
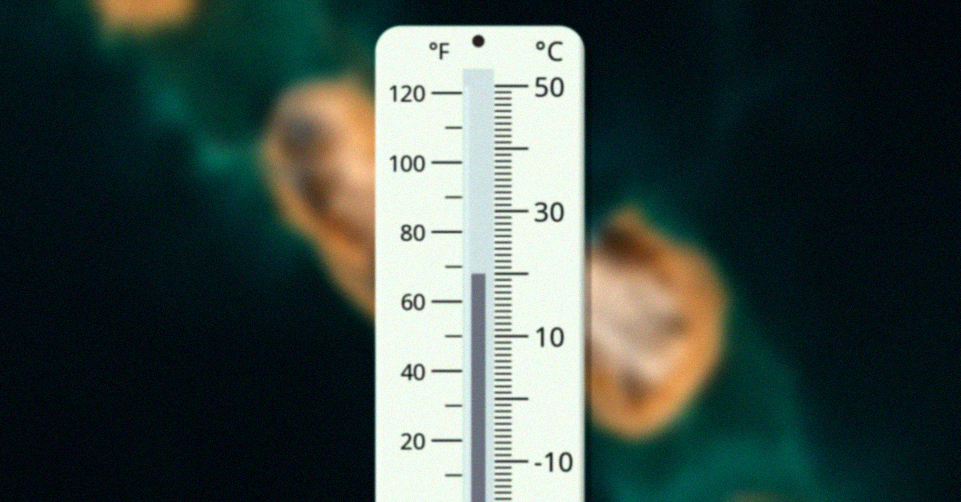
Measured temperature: 20 °C
